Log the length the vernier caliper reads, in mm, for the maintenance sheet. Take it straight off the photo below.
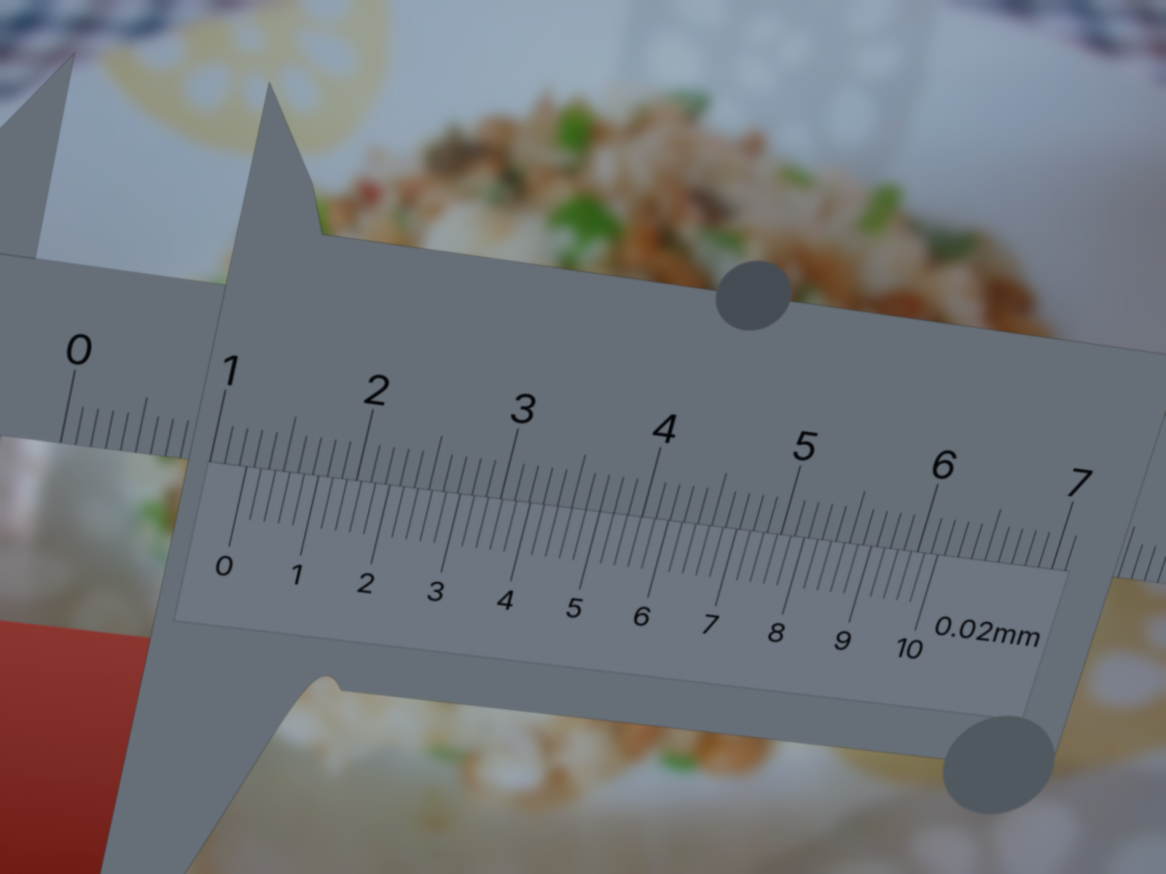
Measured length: 12.5 mm
